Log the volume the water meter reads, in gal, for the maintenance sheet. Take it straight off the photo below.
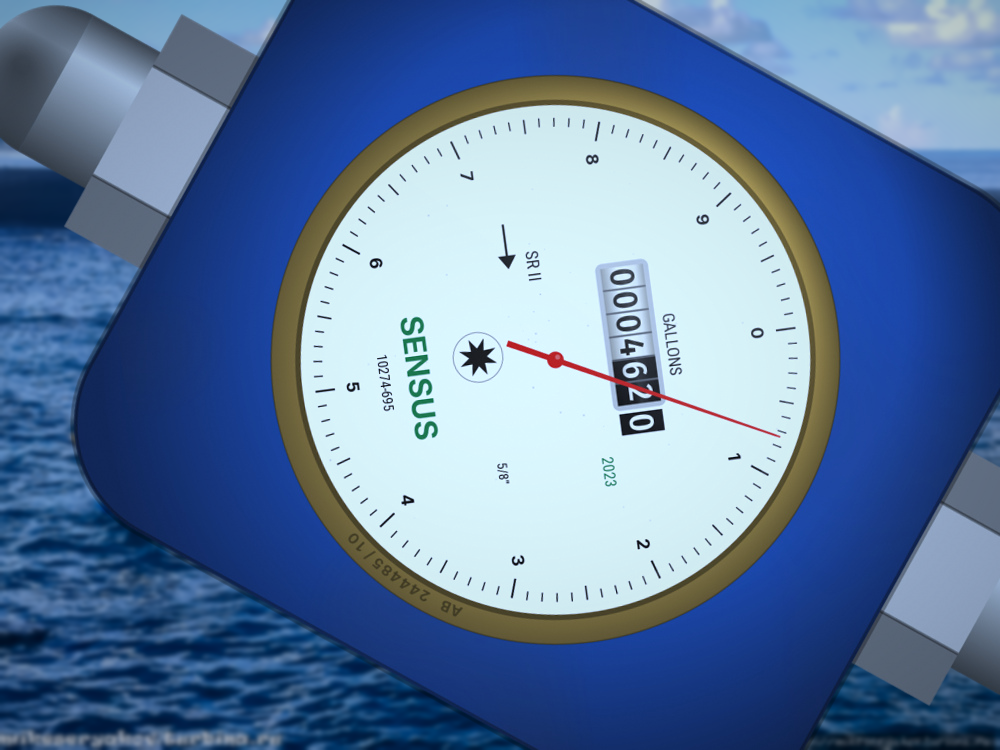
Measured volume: 4620.7 gal
